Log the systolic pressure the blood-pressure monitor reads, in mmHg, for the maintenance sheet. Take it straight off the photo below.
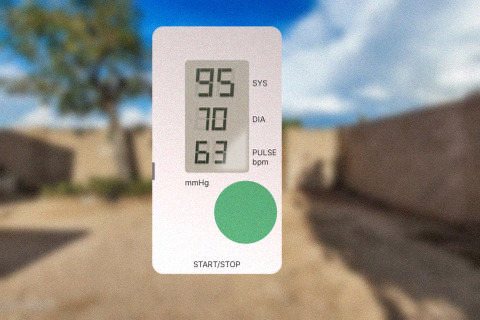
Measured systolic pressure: 95 mmHg
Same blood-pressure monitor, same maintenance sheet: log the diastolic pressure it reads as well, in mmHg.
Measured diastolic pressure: 70 mmHg
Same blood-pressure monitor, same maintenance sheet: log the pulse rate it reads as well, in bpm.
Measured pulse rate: 63 bpm
